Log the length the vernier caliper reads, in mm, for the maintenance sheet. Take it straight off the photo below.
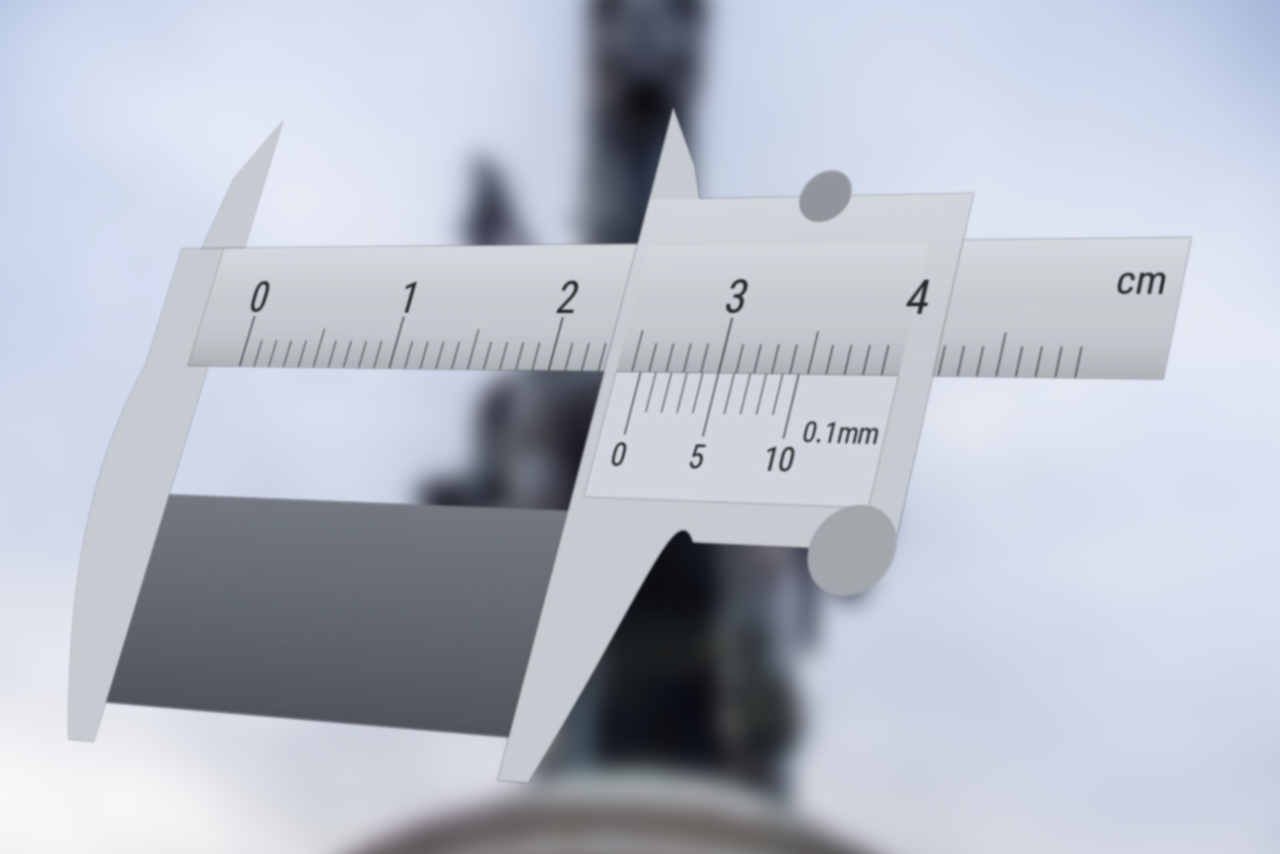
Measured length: 25.5 mm
